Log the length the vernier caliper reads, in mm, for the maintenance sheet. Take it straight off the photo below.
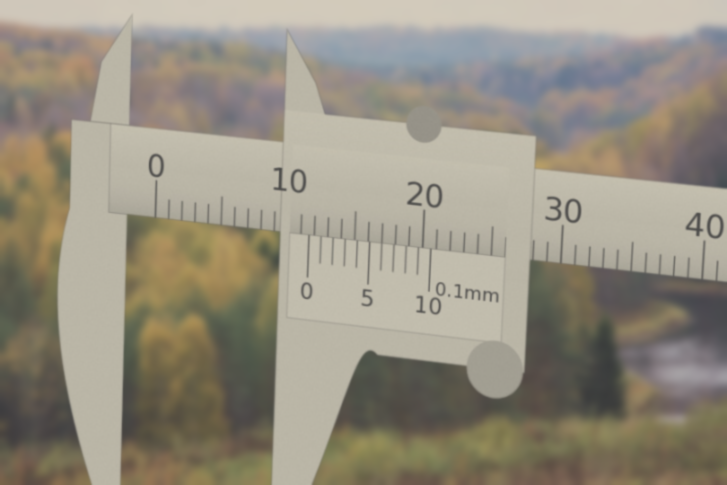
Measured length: 11.6 mm
